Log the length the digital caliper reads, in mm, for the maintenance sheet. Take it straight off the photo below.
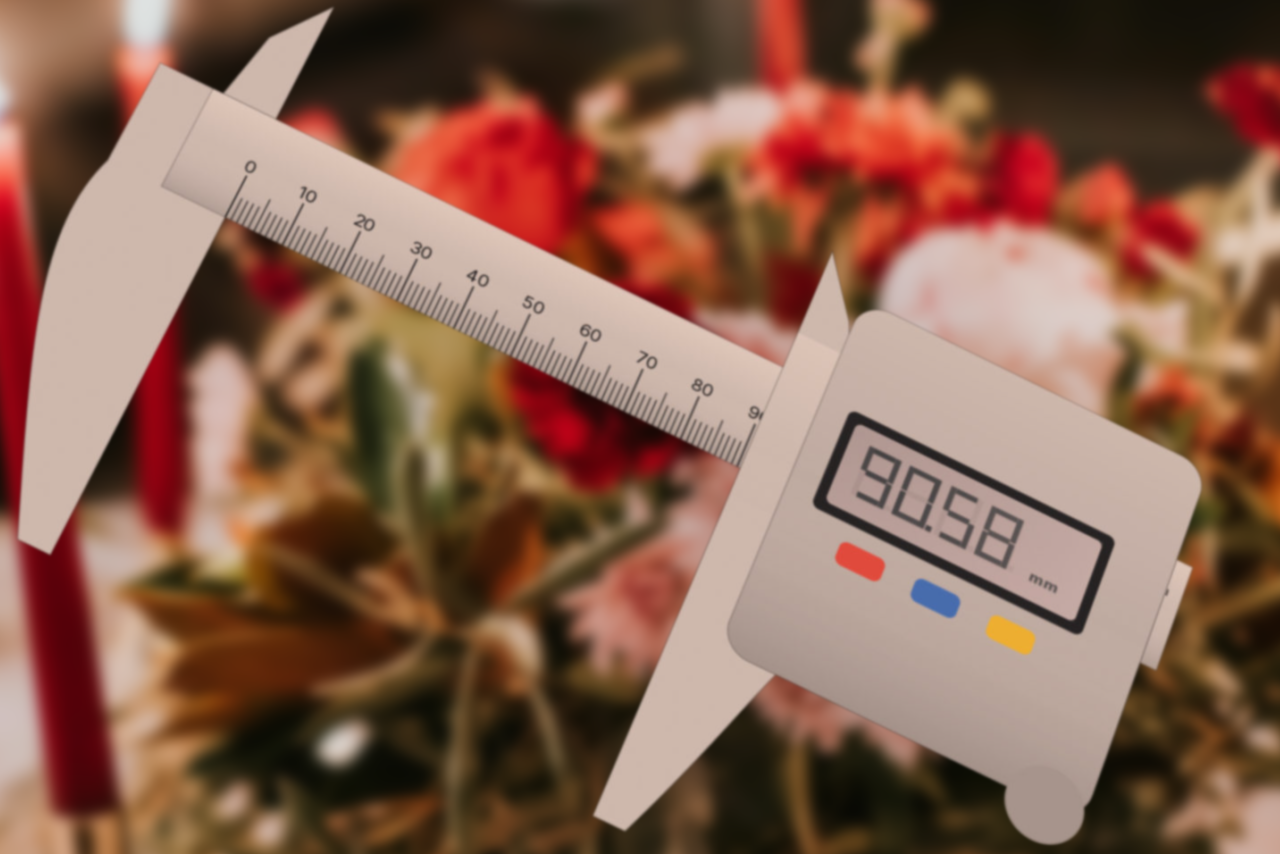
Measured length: 90.58 mm
